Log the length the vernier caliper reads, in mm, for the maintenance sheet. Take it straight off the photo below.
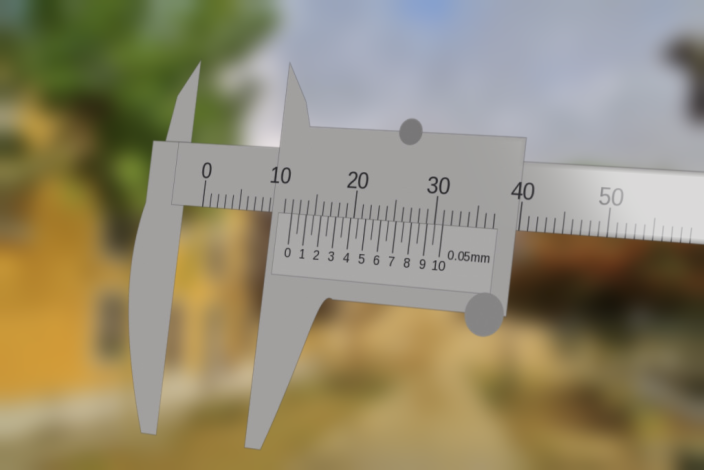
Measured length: 12.0 mm
